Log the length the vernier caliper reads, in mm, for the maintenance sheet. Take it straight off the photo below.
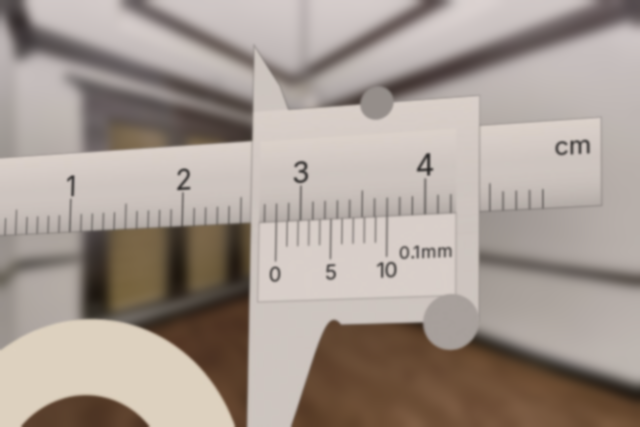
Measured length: 28.0 mm
